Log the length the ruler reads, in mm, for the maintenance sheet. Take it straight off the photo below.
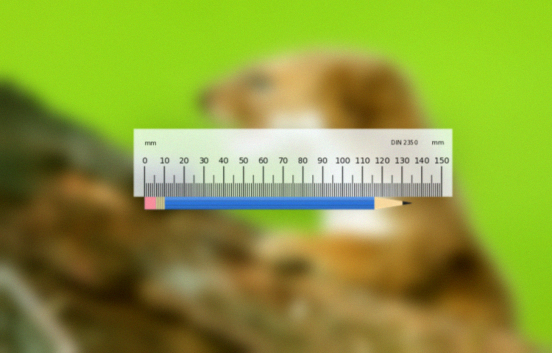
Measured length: 135 mm
